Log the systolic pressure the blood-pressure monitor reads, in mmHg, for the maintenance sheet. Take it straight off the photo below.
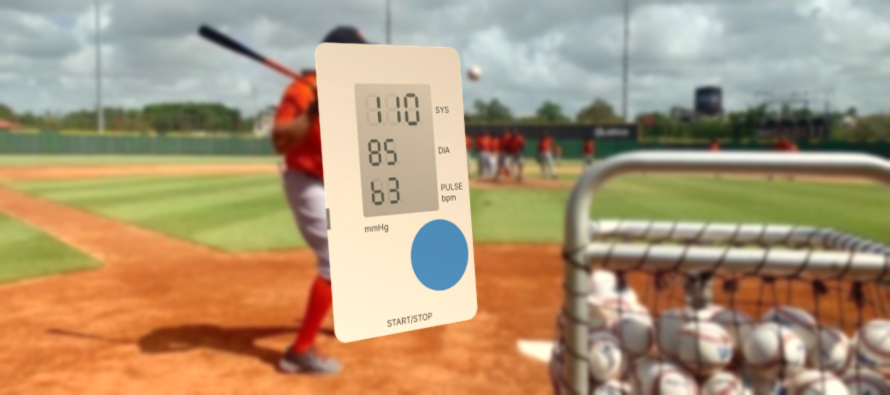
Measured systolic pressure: 110 mmHg
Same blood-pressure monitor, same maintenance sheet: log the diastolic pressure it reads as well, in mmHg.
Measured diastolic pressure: 85 mmHg
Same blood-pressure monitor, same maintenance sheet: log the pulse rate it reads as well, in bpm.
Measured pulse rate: 63 bpm
